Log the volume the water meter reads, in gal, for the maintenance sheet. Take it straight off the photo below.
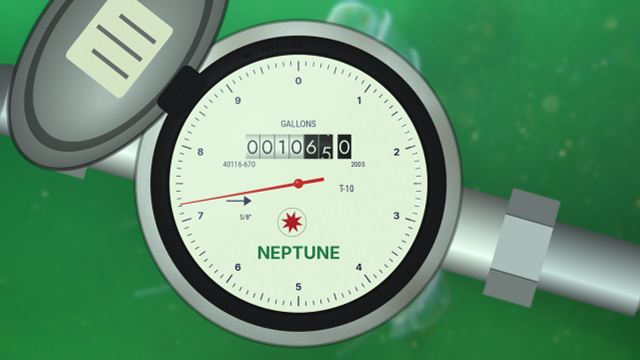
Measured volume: 10647.2 gal
